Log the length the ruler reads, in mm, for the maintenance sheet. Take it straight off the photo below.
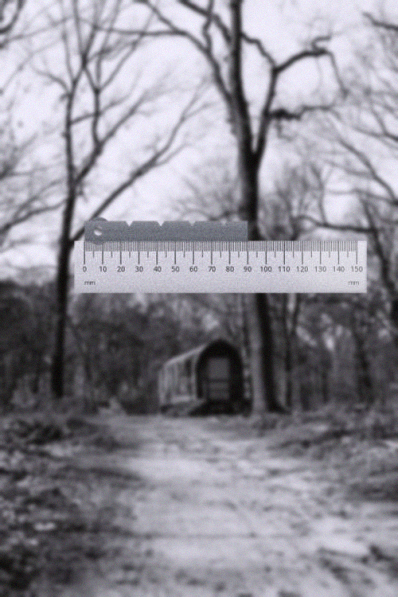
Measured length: 90 mm
